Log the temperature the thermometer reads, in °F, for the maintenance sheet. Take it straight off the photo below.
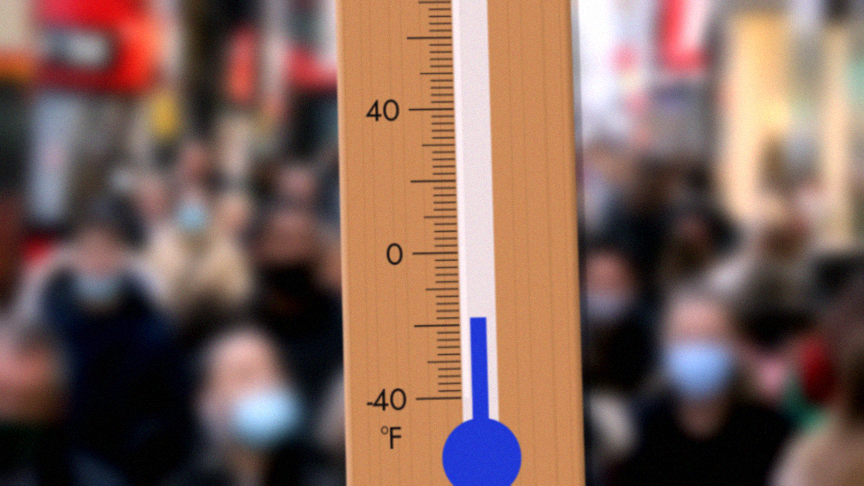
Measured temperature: -18 °F
